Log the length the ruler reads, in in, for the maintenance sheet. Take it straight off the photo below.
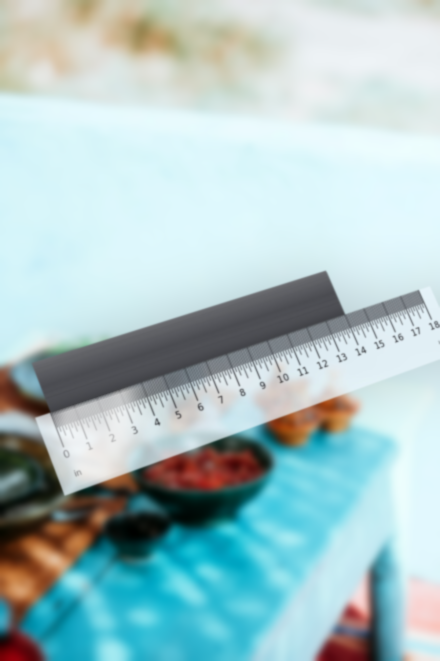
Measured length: 14 in
